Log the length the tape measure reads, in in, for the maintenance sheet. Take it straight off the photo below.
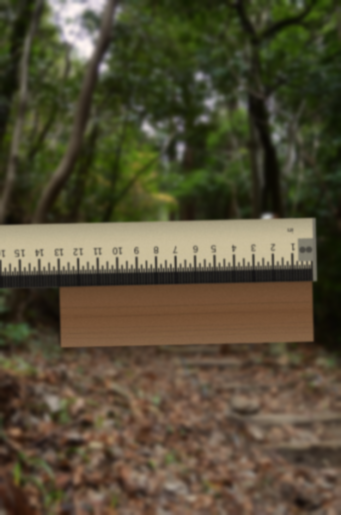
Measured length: 13 in
